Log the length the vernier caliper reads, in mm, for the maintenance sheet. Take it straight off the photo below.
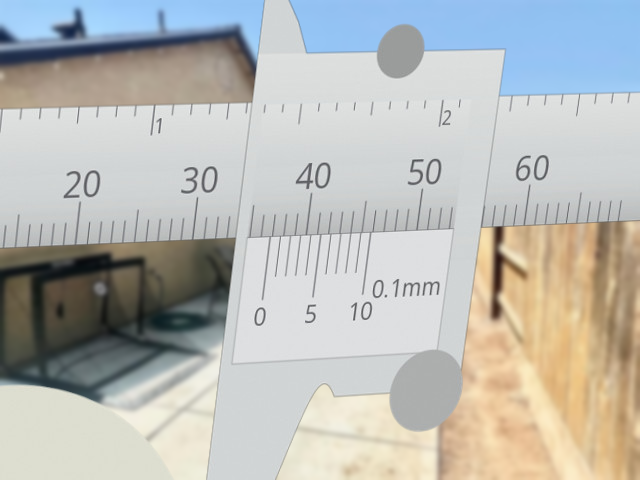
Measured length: 36.8 mm
